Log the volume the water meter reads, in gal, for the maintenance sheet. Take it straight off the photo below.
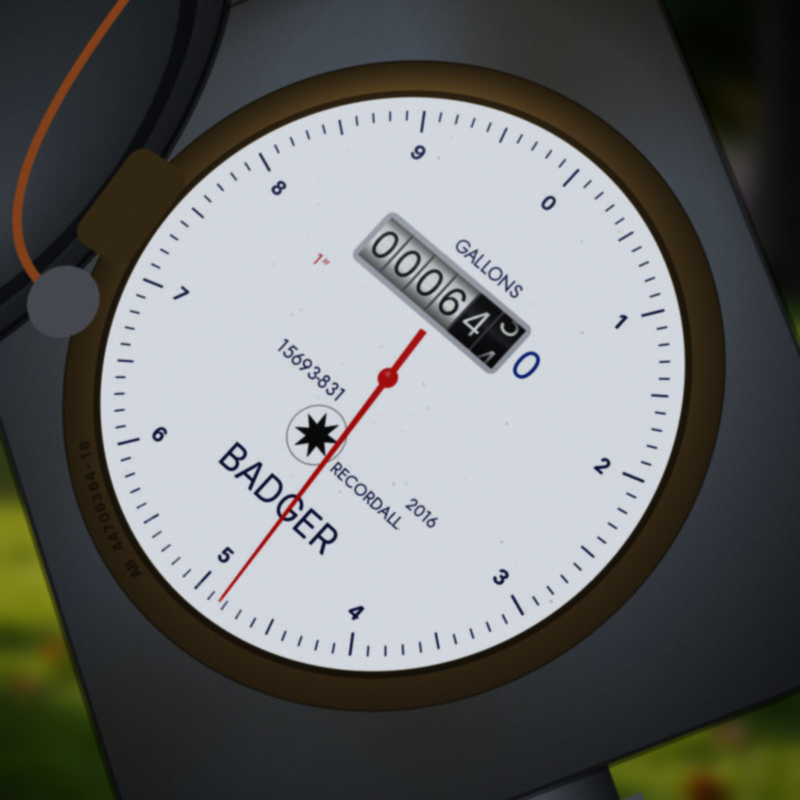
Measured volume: 6434.8 gal
